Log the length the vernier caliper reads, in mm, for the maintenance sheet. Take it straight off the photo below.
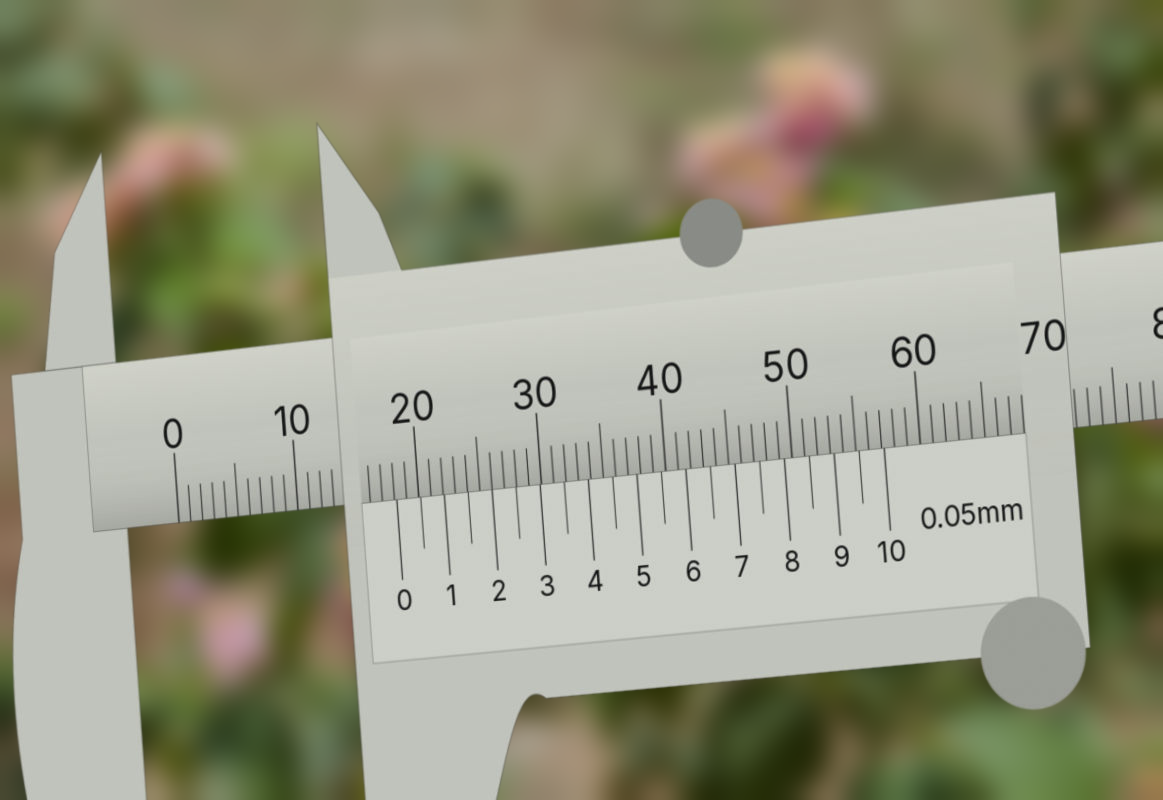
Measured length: 18.2 mm
